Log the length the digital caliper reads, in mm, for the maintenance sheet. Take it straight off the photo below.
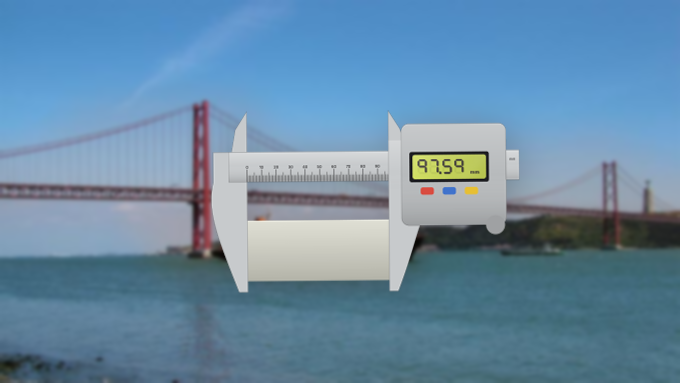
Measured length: 97.59 mm
